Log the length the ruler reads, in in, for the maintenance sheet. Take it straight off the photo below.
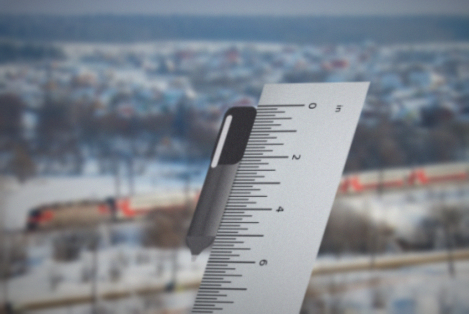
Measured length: 6 in
